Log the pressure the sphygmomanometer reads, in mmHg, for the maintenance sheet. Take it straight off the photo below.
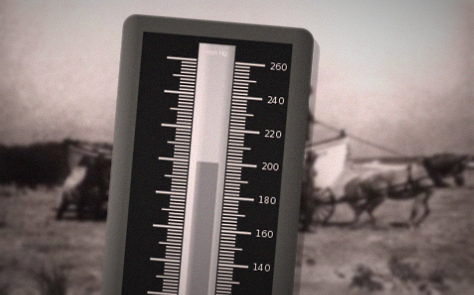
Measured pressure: 200 mmHg
